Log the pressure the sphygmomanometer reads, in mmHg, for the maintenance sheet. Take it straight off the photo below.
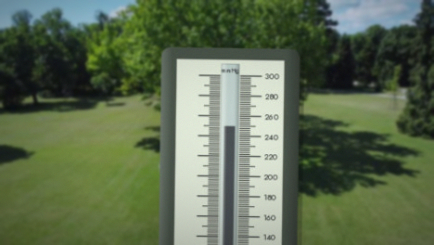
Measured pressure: 250 mmHg
